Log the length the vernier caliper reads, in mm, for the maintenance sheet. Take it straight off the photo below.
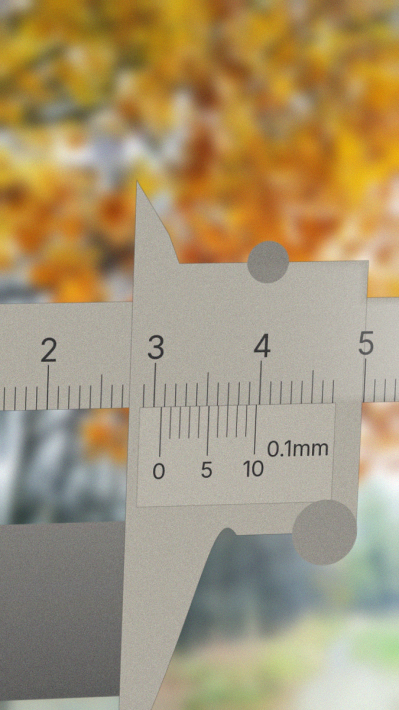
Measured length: 30.7 mm
